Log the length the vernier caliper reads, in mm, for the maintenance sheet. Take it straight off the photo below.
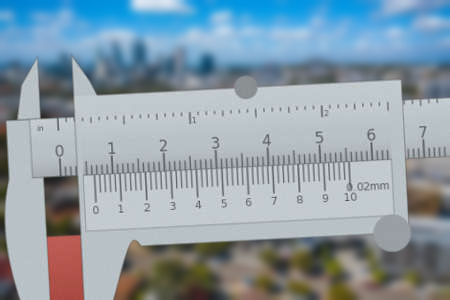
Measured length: 6.5 mm
